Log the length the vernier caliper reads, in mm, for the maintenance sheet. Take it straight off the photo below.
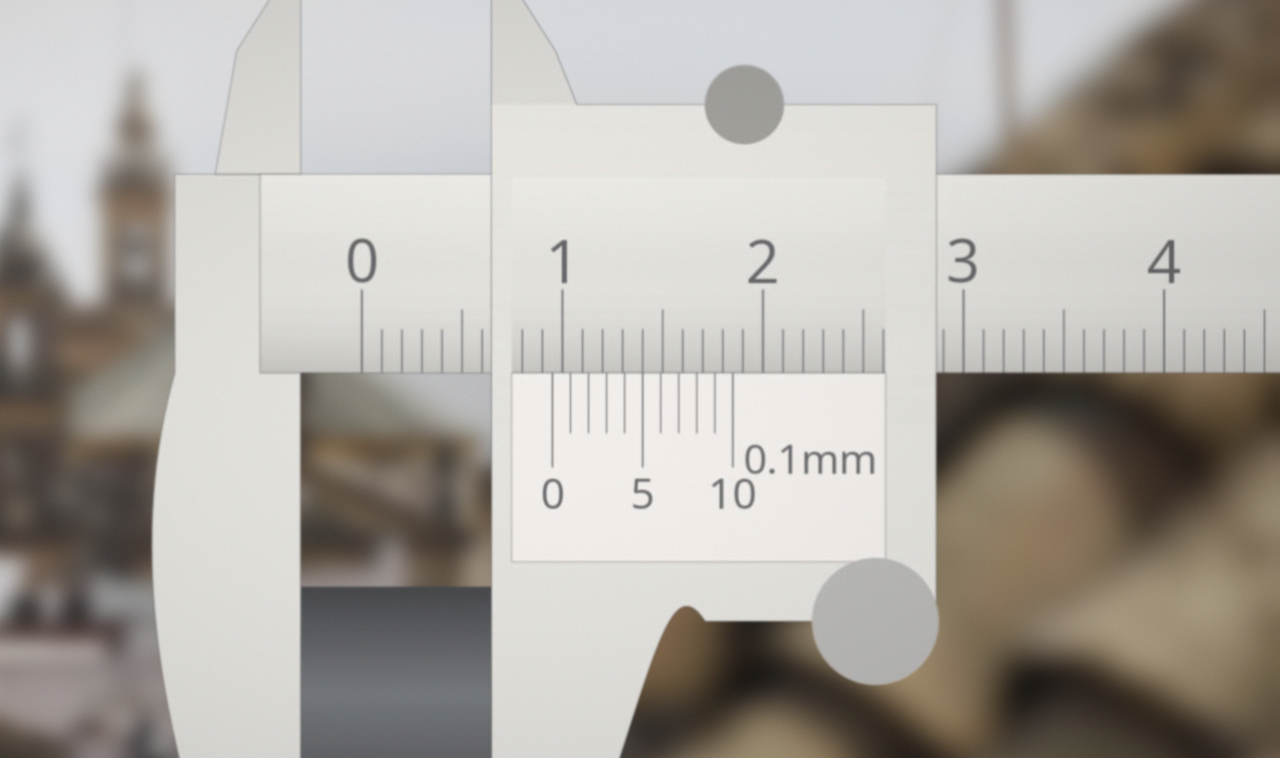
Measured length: 9.5 mm
